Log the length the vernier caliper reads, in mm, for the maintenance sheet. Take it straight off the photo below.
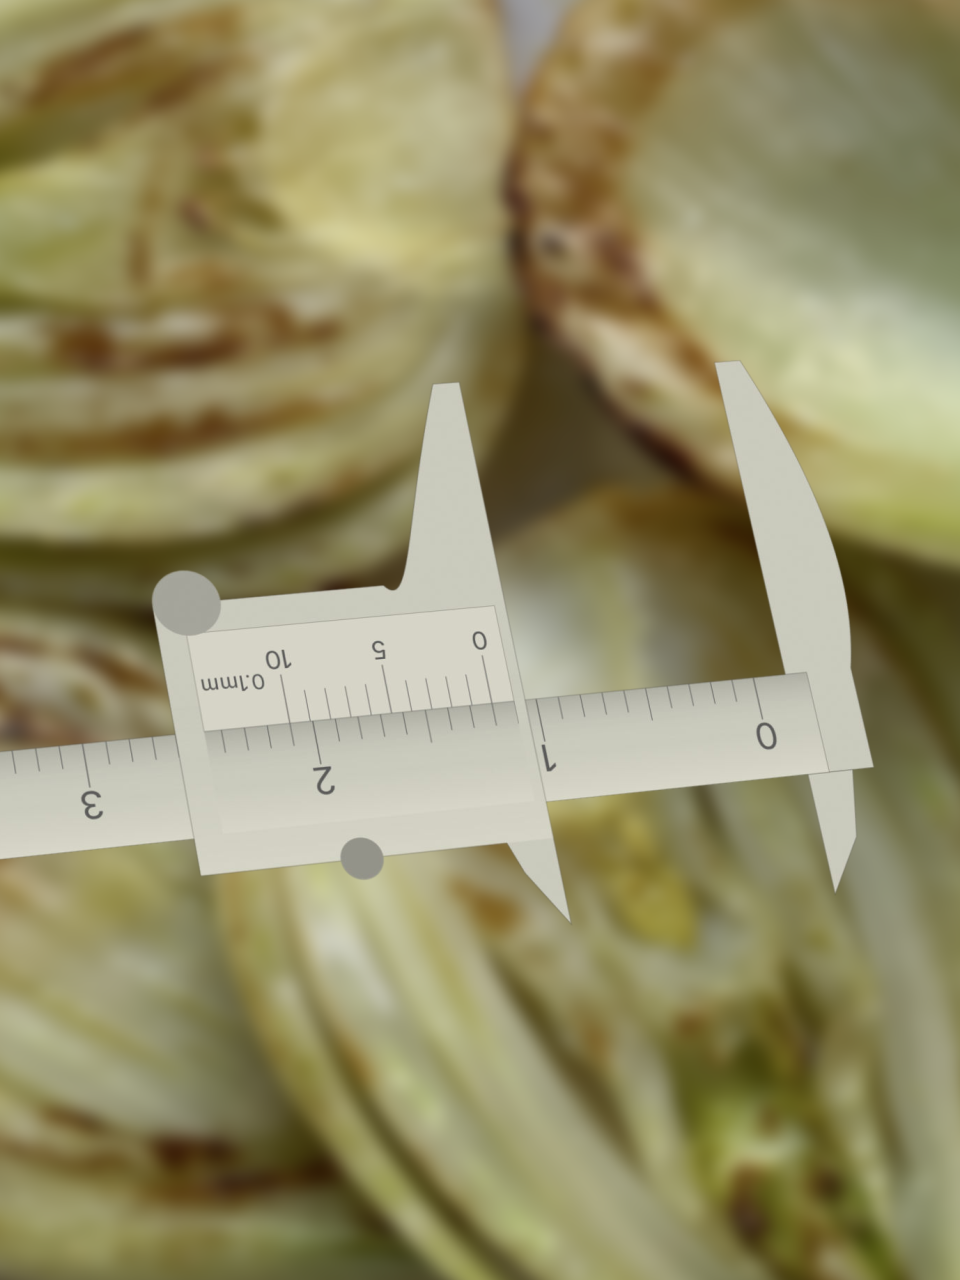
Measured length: 12.0 mm
